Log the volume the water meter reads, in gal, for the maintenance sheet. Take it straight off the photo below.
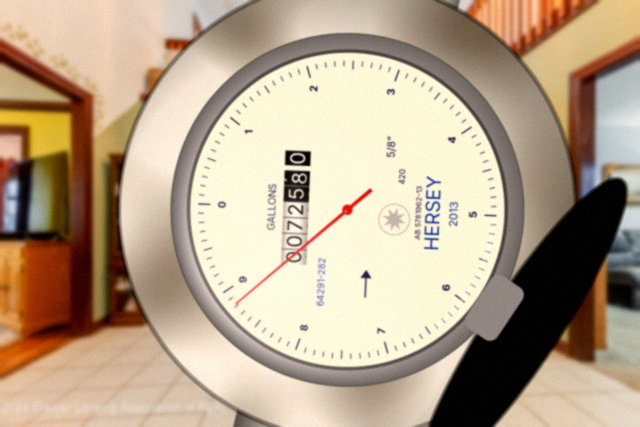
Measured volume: 72578.8 gal
